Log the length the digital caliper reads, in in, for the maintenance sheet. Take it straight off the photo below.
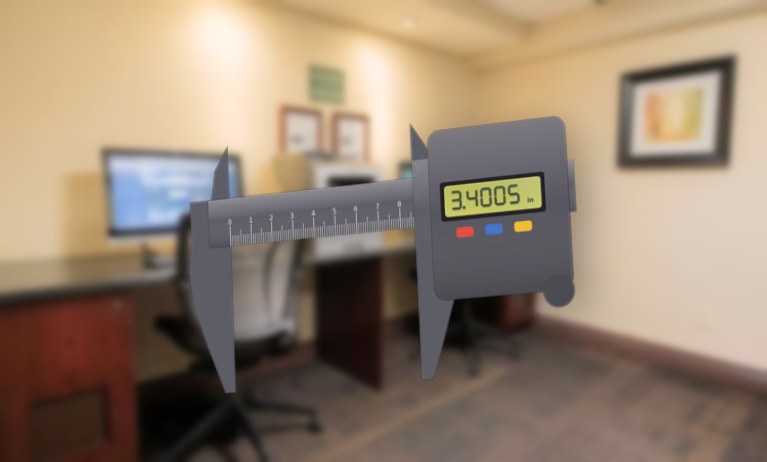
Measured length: 3.4005 in
